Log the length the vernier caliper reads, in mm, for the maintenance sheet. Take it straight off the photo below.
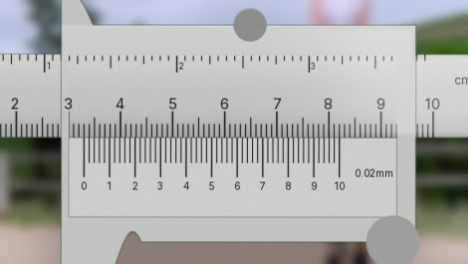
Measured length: 33.0 mm
